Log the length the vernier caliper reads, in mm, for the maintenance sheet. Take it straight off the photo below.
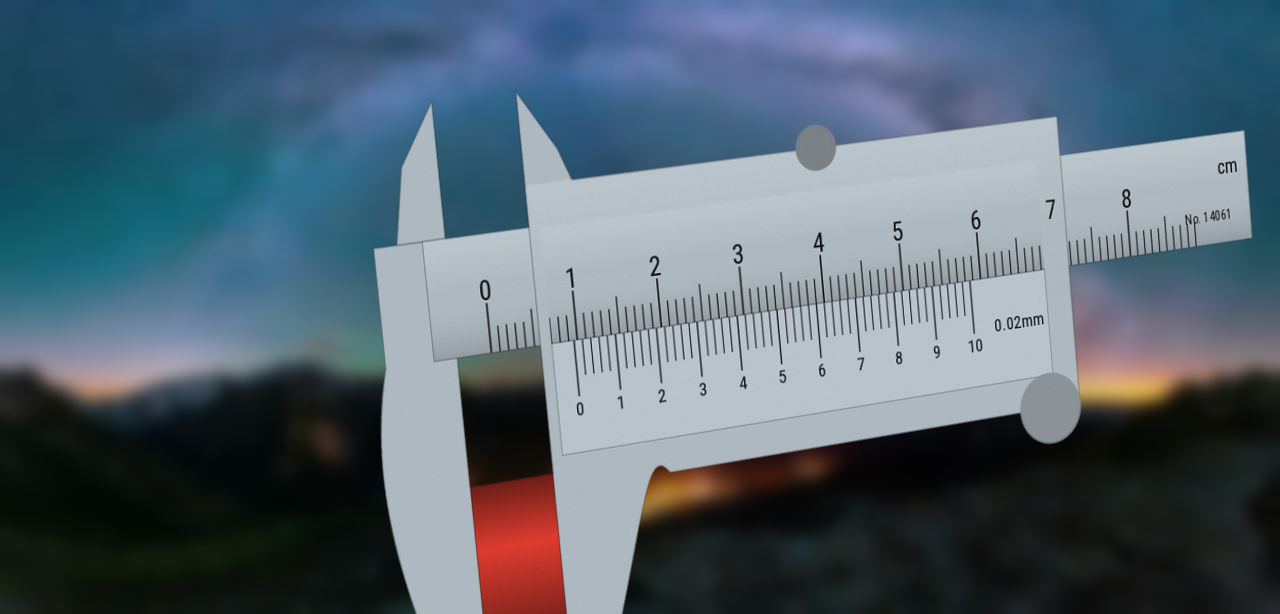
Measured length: 9.6 mm
